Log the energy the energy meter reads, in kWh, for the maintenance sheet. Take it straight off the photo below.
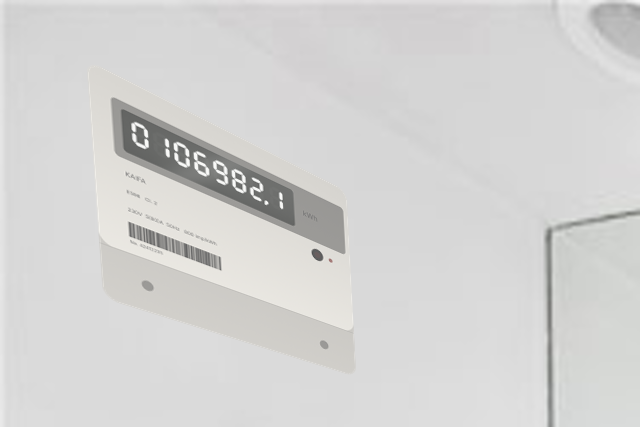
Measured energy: 106982.1 kWh
